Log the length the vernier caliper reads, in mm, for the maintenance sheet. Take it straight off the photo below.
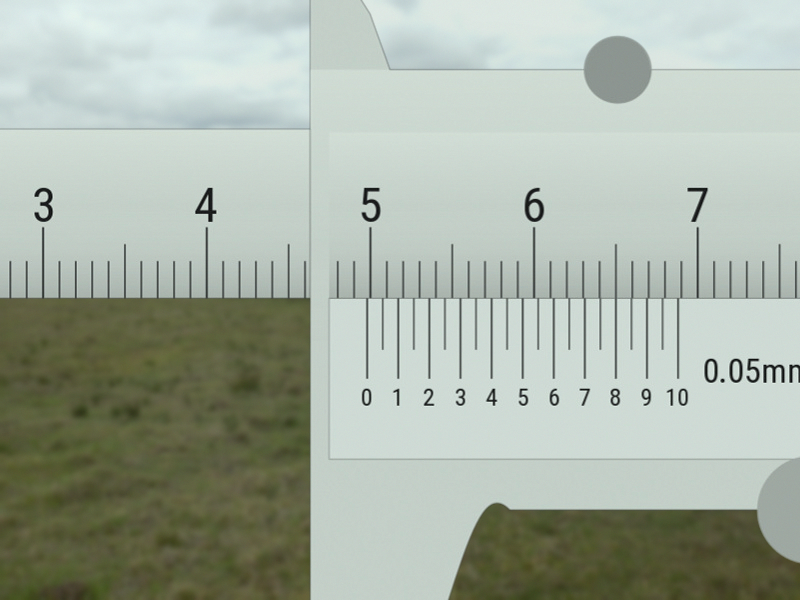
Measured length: 49.8 mm
